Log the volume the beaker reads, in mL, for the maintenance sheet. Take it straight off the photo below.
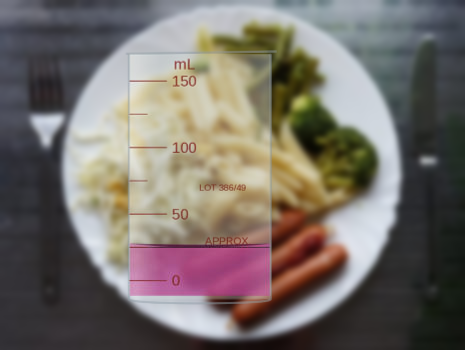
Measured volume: 25 mL
